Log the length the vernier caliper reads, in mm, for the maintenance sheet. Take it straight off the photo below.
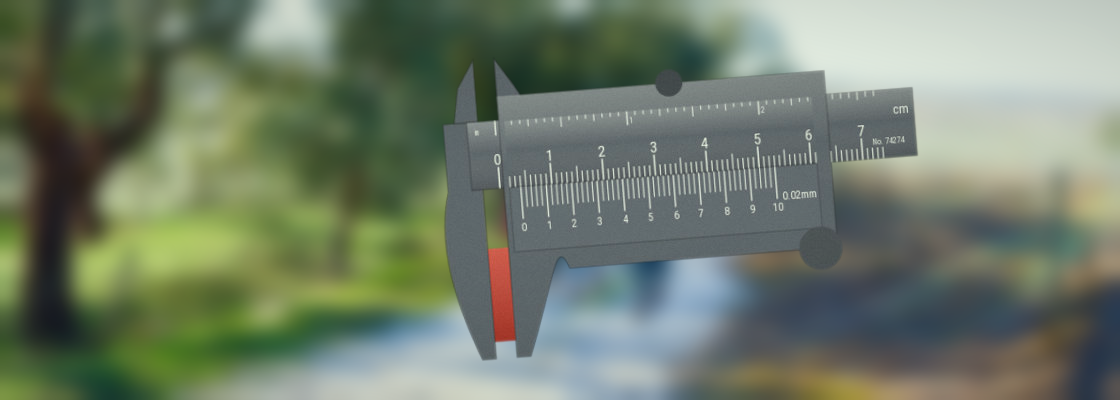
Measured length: 4.0 mm
